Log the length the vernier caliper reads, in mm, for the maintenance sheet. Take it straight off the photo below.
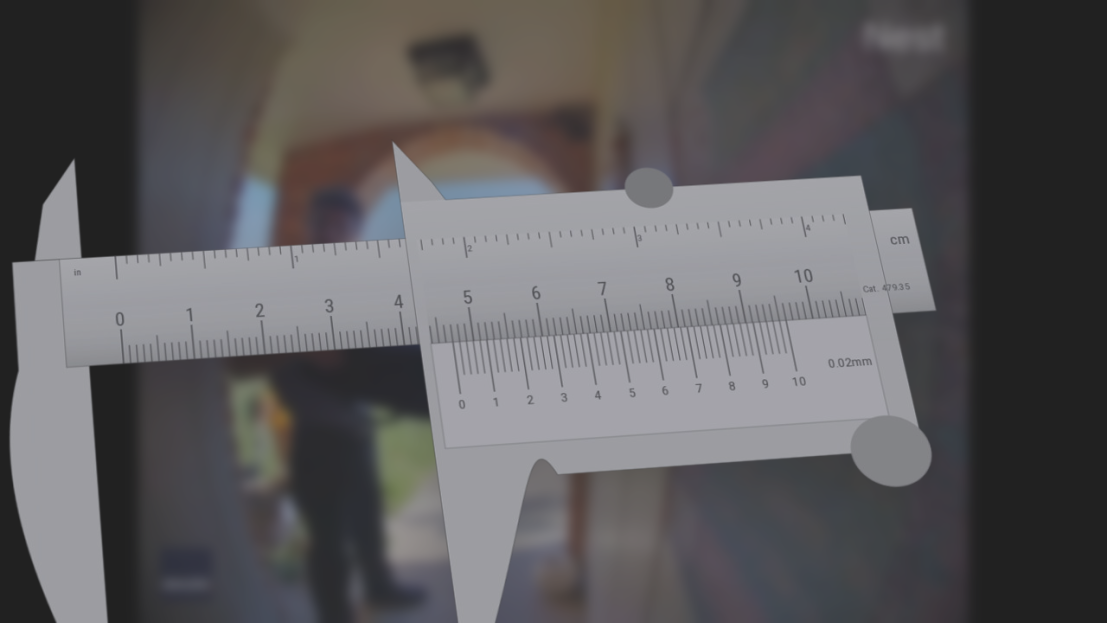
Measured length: 47.0 mm
